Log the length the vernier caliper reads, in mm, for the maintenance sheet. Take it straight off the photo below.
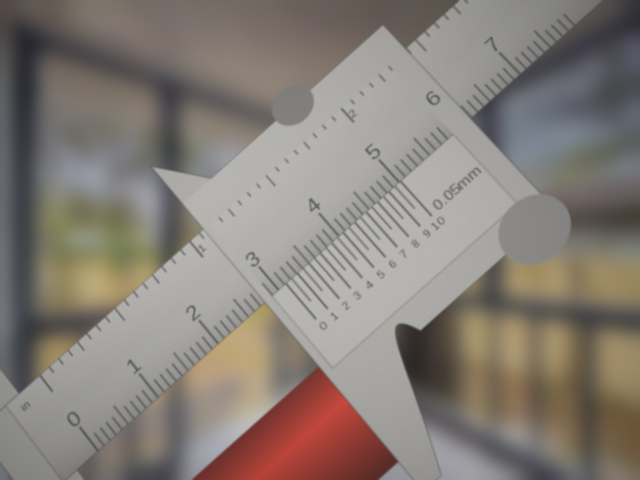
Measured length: 31.2 mm
